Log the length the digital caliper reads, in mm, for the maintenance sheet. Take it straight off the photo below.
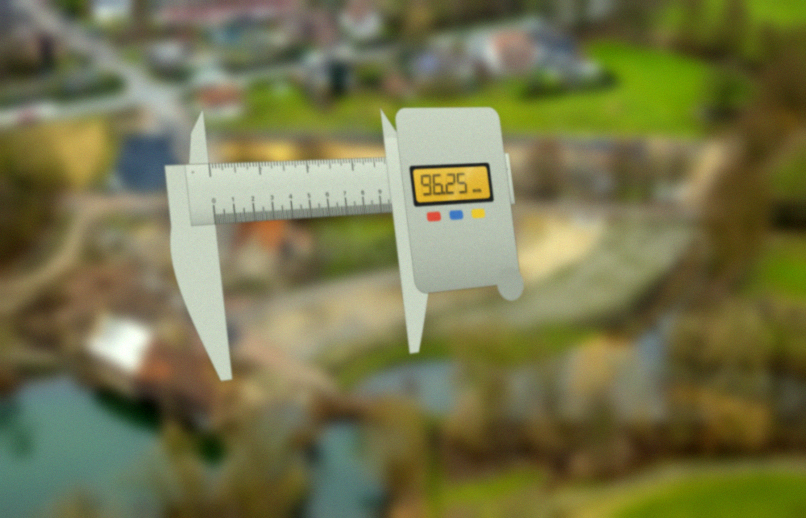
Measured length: 96.25 mm
